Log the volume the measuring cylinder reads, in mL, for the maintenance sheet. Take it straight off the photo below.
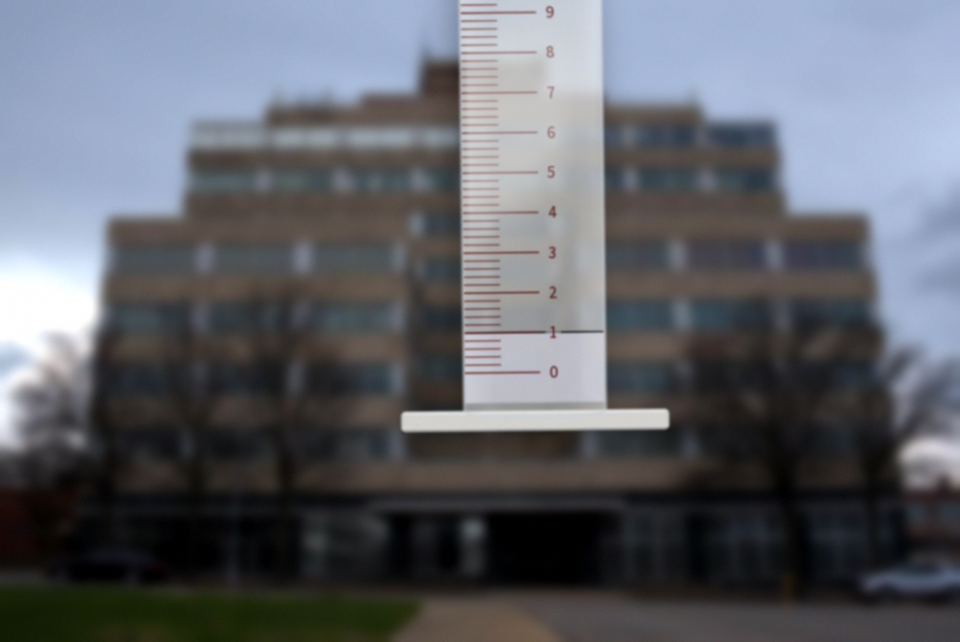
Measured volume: 1 mL
